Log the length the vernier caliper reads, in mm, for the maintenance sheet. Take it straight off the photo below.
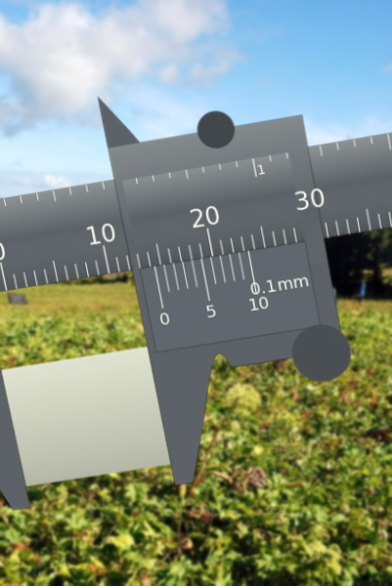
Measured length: 14.4 mm
